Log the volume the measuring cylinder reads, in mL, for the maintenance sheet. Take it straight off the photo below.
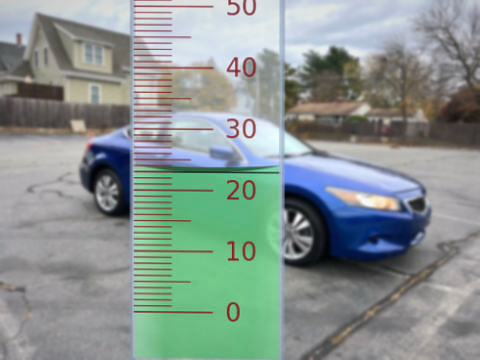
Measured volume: 23 mL
